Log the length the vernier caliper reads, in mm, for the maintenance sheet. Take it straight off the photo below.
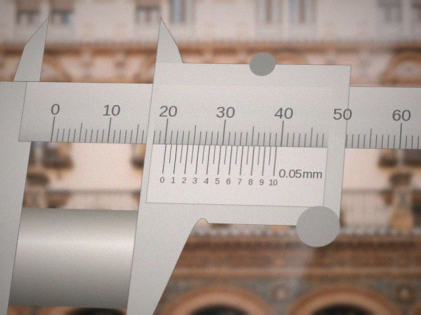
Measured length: 20.2 mm
